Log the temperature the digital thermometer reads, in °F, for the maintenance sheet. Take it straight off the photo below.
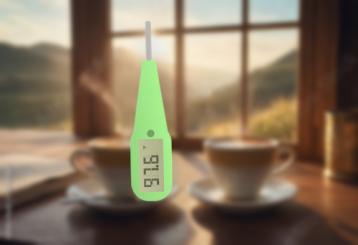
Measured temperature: 97.6 °F
